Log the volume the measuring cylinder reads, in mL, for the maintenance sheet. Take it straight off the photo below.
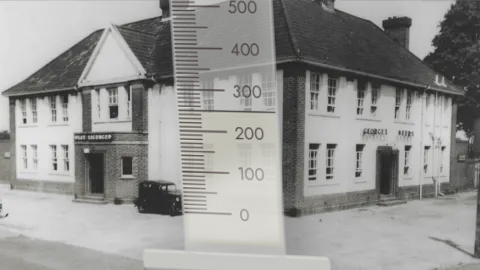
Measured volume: 250 mL
